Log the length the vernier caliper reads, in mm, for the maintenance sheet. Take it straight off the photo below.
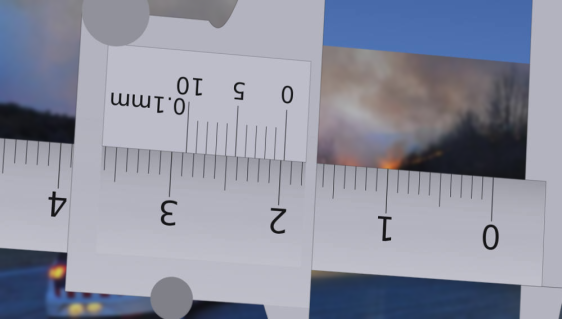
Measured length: 19.7 mm
